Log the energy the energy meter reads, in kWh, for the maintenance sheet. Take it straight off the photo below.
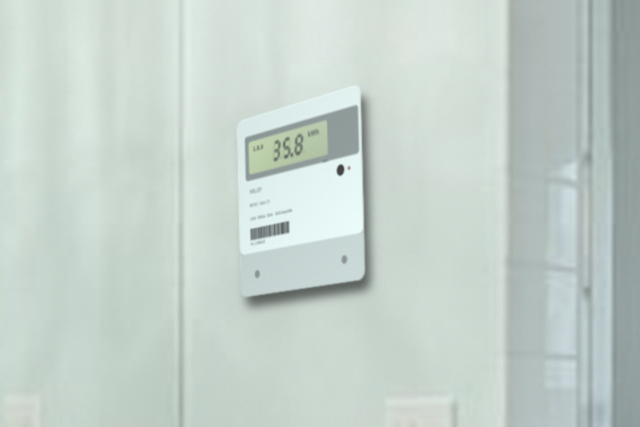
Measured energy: 35.8 kWh
